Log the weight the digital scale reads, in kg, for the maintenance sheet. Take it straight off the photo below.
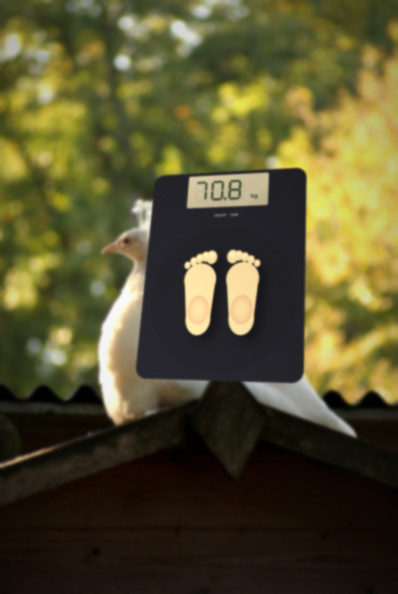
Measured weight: 70.8 kg
